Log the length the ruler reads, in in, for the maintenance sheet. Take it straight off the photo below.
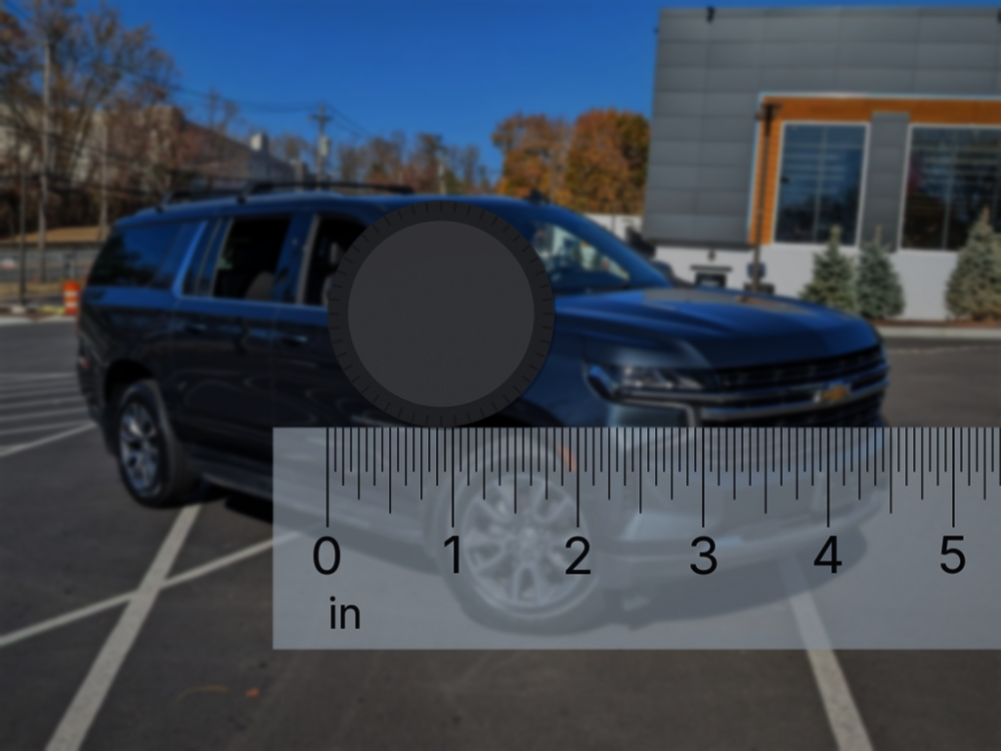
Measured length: 1.8125 in
